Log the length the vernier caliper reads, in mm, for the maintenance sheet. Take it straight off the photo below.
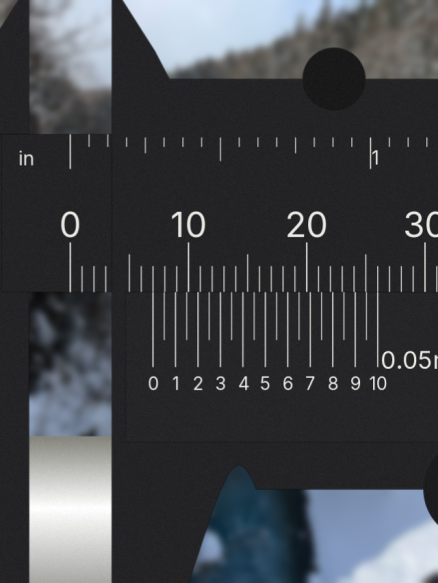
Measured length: 7.0 mm
